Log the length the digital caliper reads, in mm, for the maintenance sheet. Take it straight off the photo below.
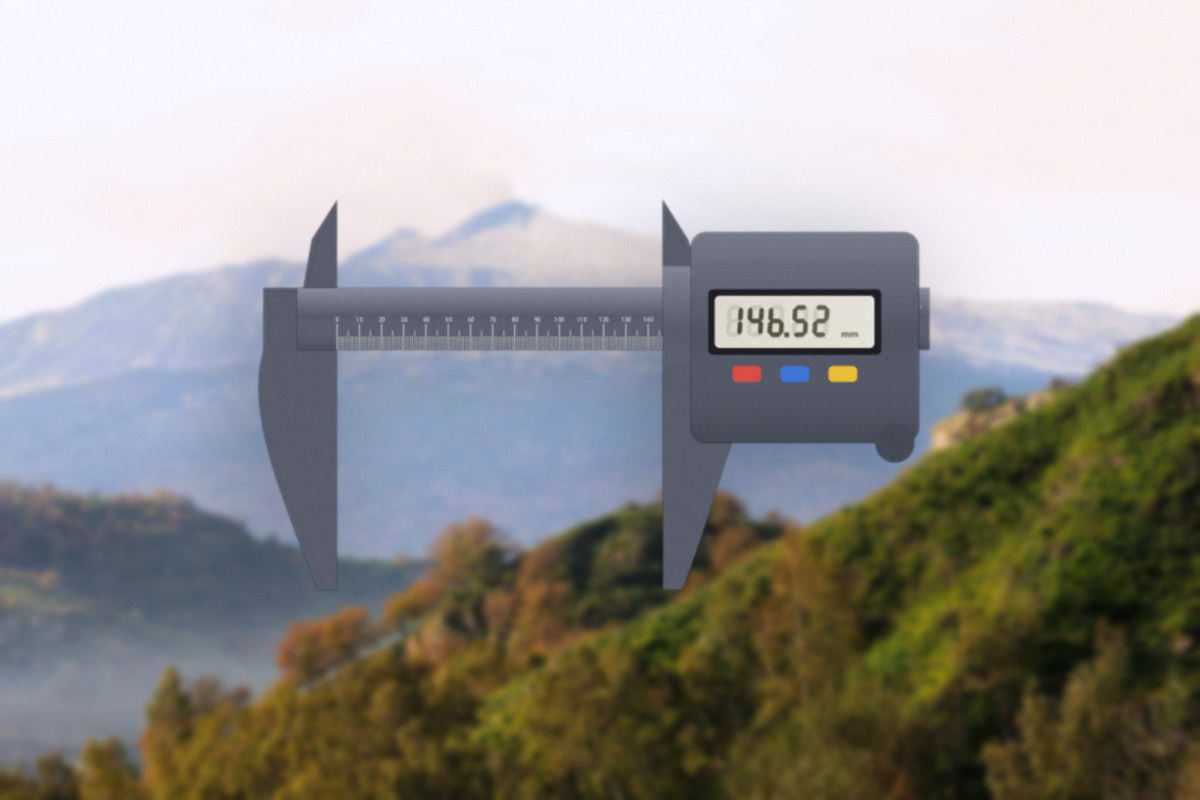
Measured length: 146.52 mm
